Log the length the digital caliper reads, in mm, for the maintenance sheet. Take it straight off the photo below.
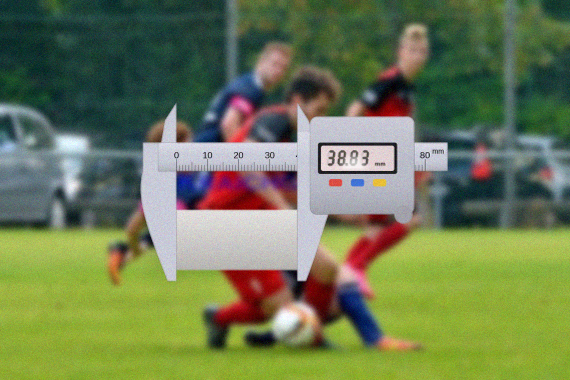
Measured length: 38.83 mm
